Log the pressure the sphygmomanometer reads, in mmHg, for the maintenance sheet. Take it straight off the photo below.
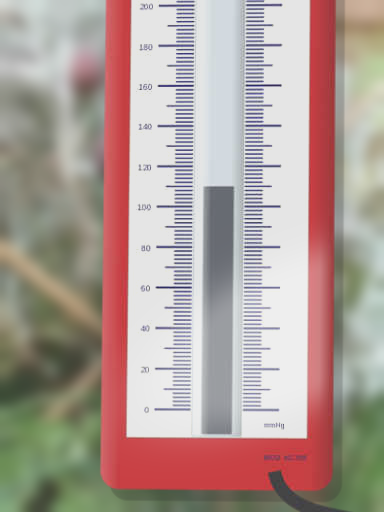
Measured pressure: 110 mmHg
